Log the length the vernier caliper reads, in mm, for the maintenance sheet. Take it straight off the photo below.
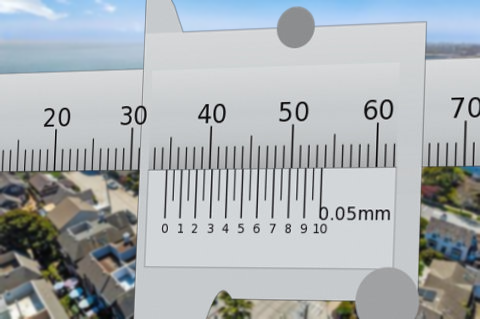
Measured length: 34.6 mm
